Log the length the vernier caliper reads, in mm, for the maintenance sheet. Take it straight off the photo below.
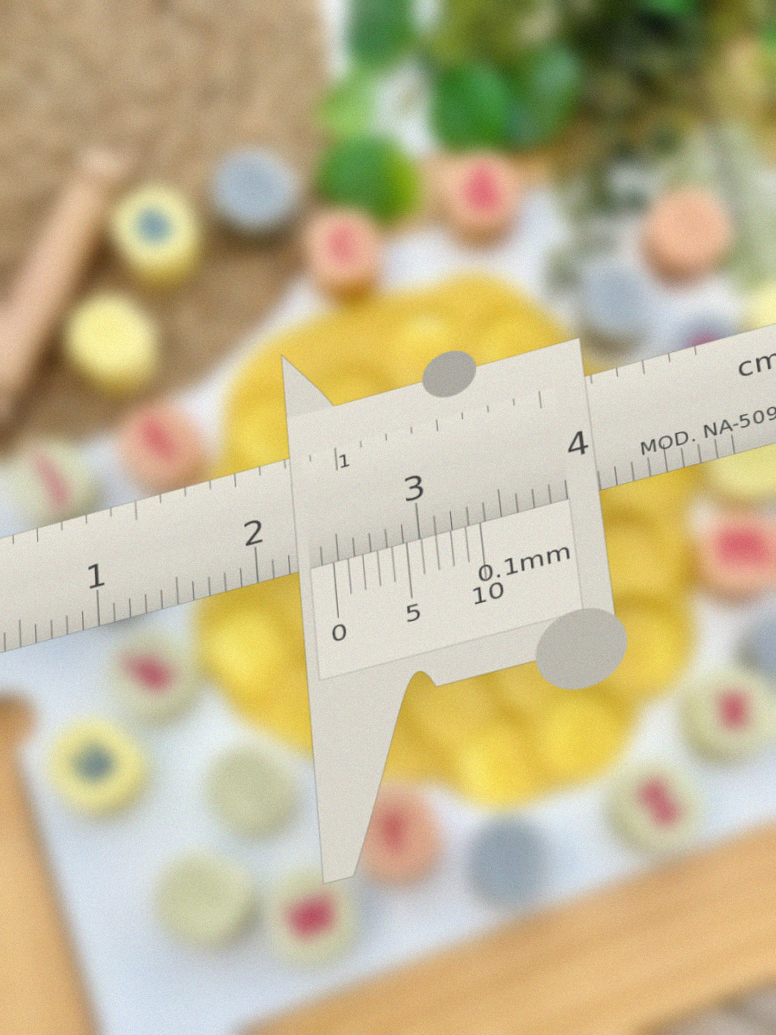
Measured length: 24.7 mm
